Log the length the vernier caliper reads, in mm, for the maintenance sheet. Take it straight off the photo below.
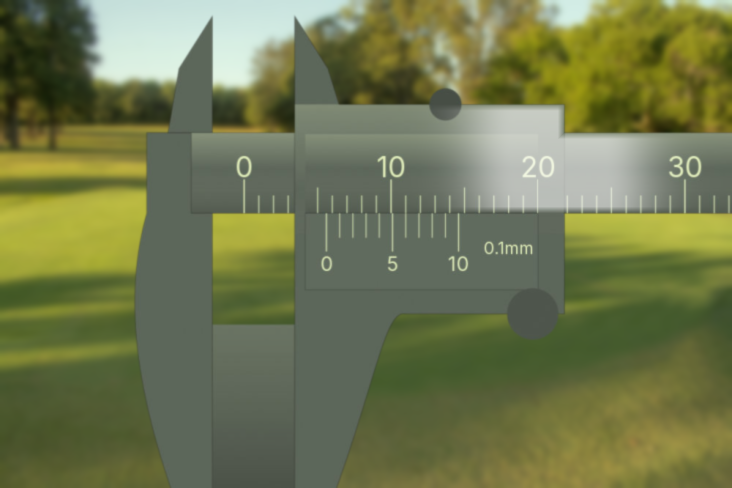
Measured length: 5.6 mm
